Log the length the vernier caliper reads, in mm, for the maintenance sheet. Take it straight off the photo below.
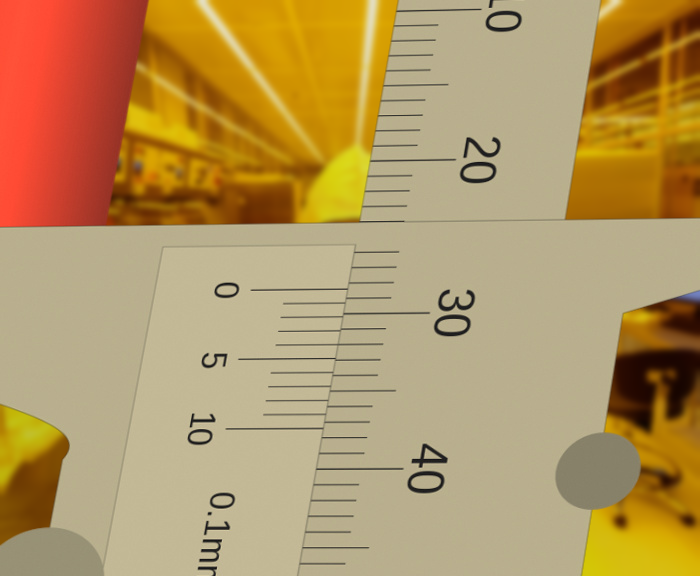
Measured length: 28.4 mm
